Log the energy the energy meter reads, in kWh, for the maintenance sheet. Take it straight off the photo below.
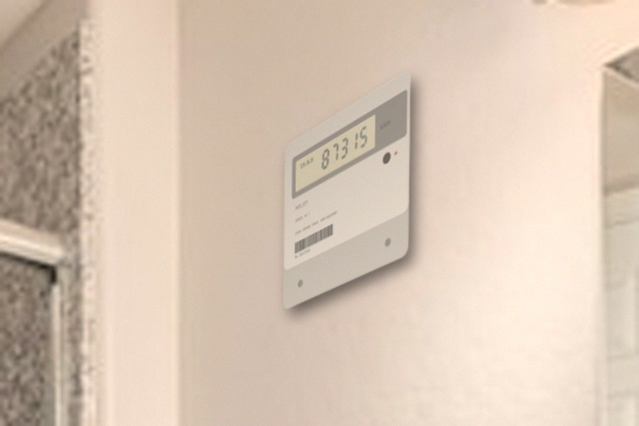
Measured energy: 87315 kWh
